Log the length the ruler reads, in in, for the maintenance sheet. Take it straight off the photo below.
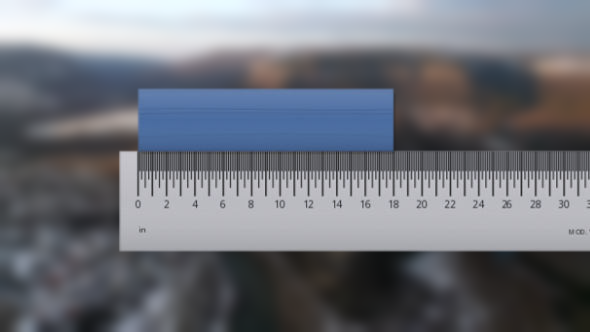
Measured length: 18 in
